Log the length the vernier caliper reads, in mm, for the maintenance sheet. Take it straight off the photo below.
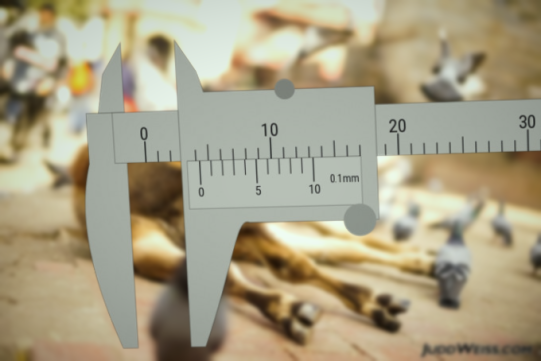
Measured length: 4.3 mm
